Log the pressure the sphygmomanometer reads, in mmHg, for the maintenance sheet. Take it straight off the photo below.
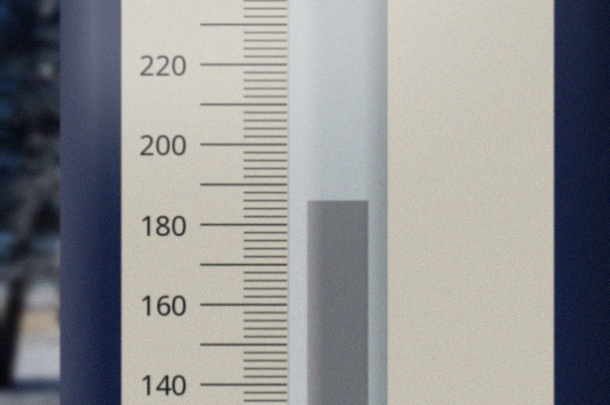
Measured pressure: 186 mmHg
